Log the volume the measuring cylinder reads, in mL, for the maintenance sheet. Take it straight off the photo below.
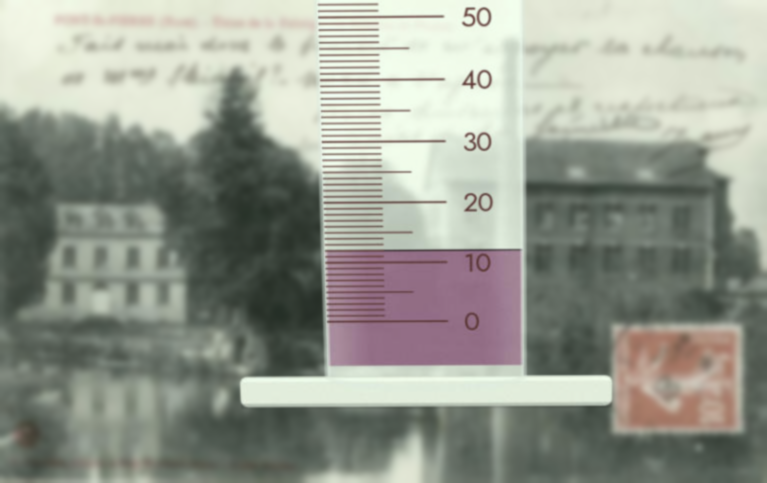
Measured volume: 12 mL
